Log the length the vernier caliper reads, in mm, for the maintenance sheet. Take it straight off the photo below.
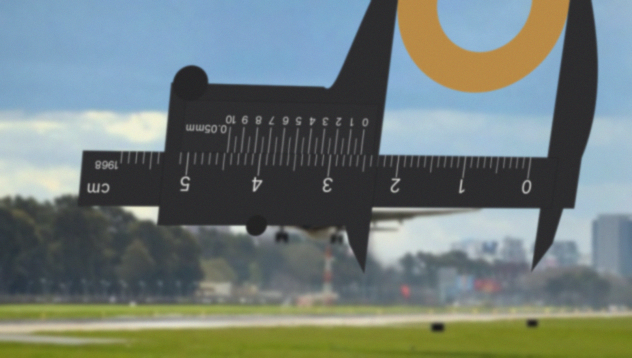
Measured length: 25.6 mm
